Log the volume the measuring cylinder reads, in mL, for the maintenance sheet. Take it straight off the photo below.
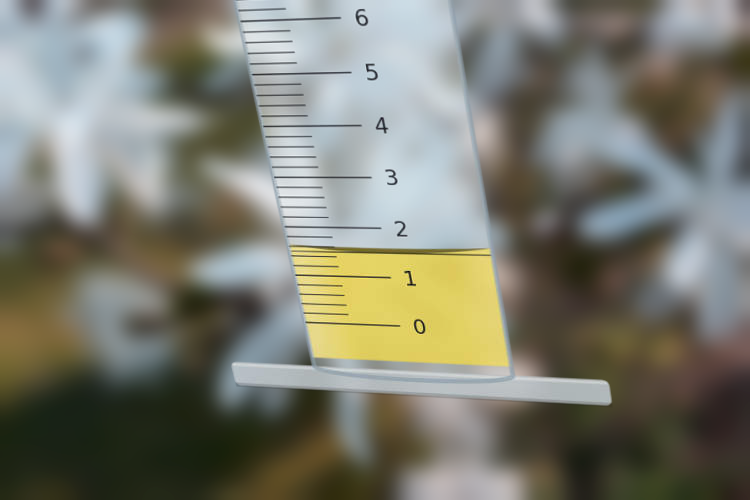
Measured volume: 1.5 mL
